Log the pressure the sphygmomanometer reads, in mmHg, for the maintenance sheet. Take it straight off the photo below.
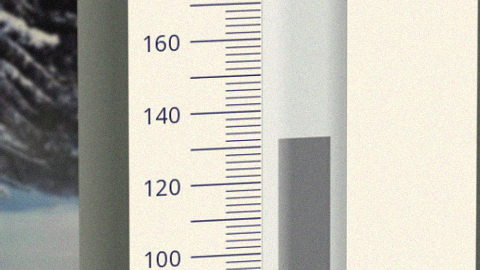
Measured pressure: 132 mmHg
